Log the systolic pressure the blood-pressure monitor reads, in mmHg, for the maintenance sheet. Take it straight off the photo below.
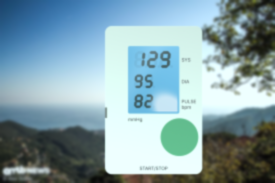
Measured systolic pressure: 129 mmHg
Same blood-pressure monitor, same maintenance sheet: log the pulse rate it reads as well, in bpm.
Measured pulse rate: 82 bpm
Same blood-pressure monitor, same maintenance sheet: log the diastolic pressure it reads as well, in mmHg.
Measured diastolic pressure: 95 mmHg
